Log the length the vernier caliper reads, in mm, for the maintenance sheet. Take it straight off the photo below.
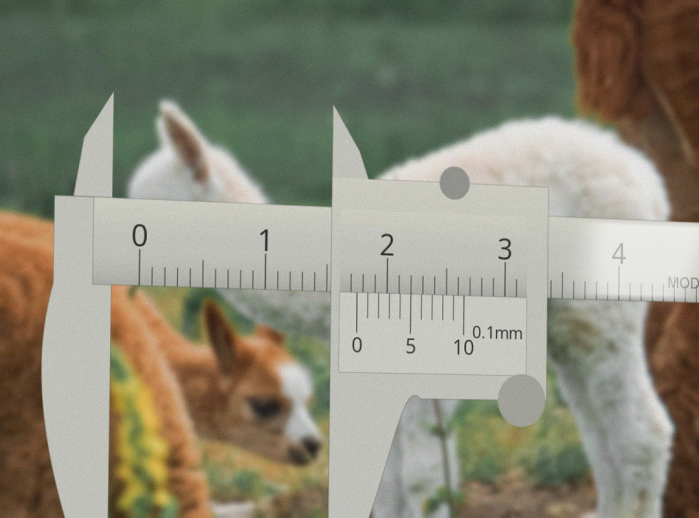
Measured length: 17.5 mm
